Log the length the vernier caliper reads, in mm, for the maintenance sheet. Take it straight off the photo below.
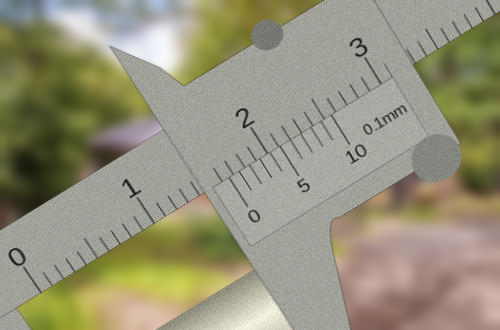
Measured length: 16.6 mm
